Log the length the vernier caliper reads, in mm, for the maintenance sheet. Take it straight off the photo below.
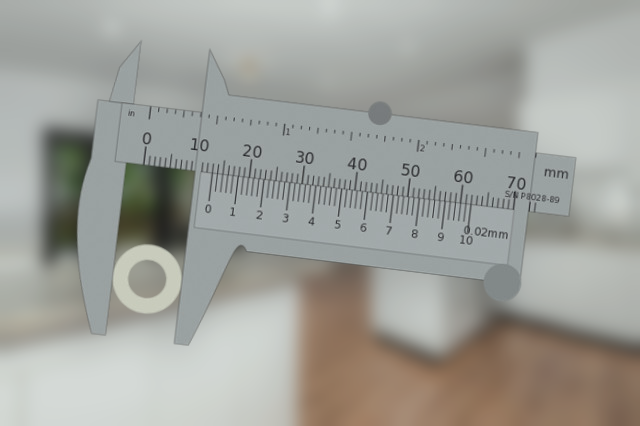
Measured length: 13.0 mm
